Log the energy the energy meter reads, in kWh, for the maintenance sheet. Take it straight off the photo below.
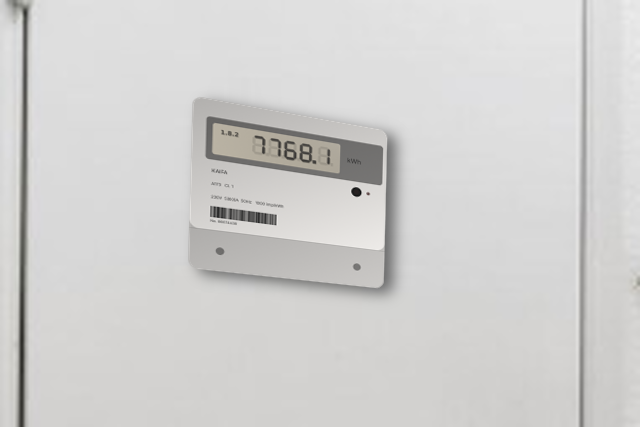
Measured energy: 7768.1 kWh
